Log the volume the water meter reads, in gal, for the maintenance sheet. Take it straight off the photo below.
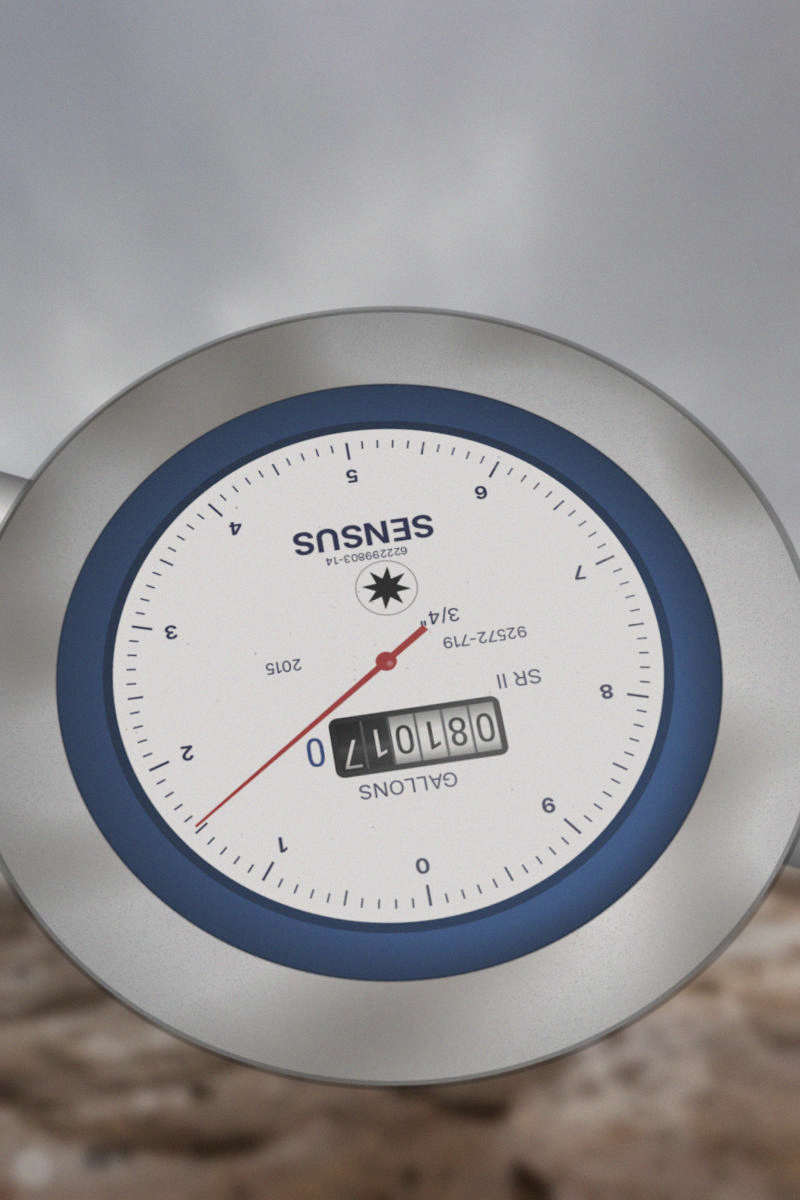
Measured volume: 810171.5 gal
